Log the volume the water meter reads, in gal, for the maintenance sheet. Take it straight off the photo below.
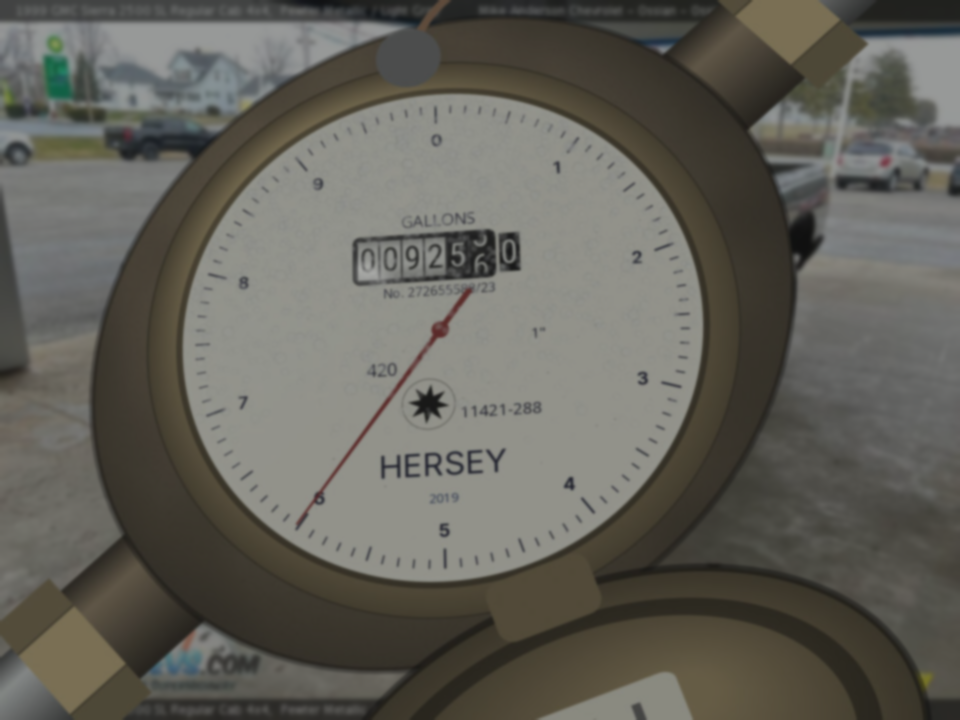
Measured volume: 92556.0 gal
